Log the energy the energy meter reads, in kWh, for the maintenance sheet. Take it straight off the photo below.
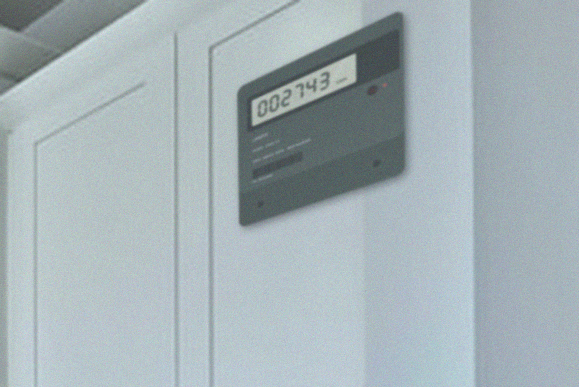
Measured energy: 2743 kWh
